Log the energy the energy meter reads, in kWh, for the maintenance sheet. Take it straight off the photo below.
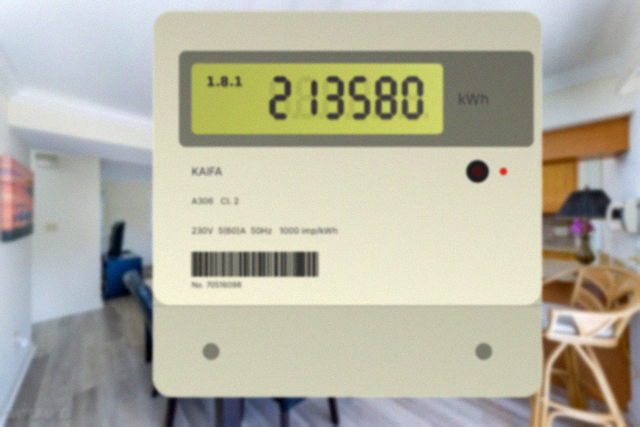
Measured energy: 213580 kWh
